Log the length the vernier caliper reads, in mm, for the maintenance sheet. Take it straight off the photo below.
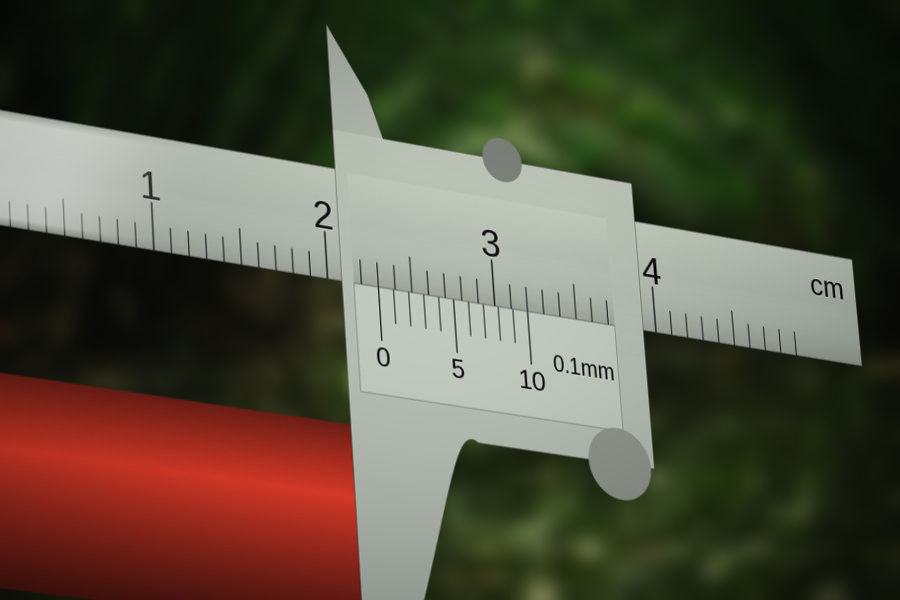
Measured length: 23.0 mm
